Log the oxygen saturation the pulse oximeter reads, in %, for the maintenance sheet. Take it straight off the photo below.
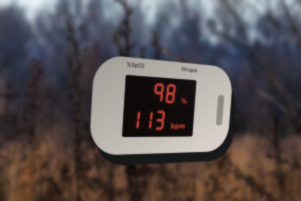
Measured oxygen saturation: 98 %
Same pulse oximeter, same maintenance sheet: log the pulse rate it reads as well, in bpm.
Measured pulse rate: 113 bpm
